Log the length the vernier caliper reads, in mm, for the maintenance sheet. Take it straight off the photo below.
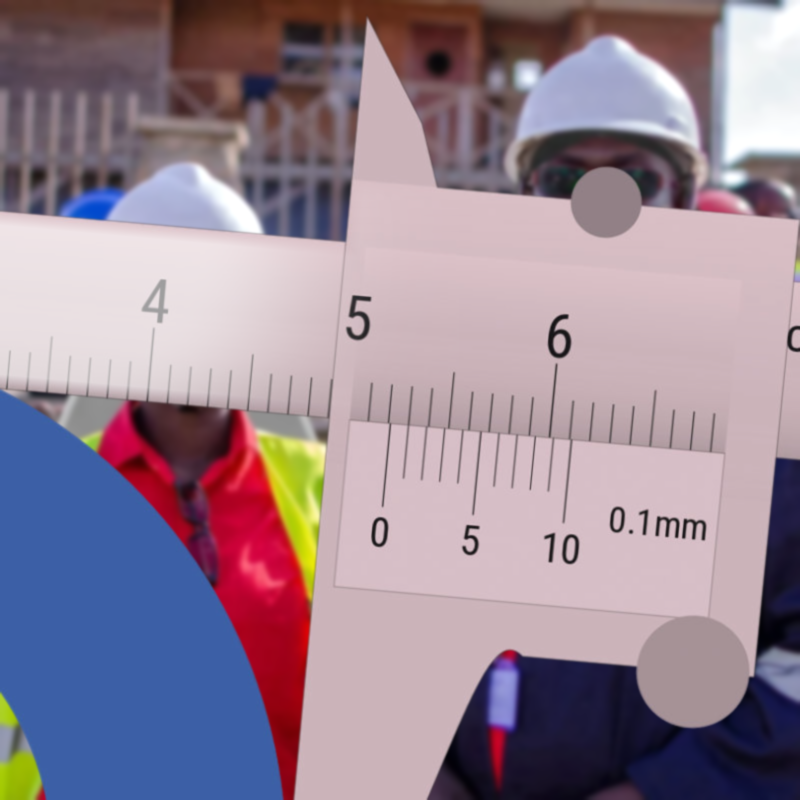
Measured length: 52.1 mm
